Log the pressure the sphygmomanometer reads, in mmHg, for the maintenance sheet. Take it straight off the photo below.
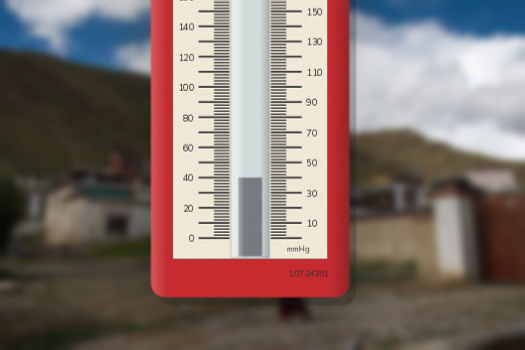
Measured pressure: 40 mmHg
